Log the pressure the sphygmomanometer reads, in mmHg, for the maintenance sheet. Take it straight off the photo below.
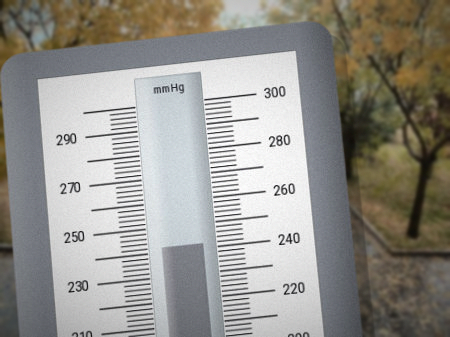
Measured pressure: 242 mmHg
